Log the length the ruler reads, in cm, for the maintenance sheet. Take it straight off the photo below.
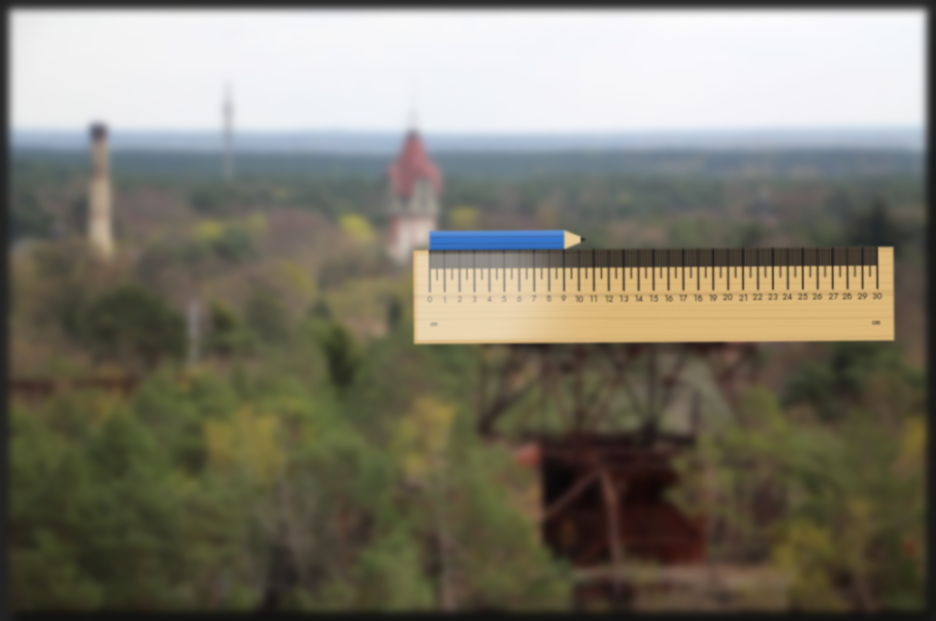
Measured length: 10.5 cm
